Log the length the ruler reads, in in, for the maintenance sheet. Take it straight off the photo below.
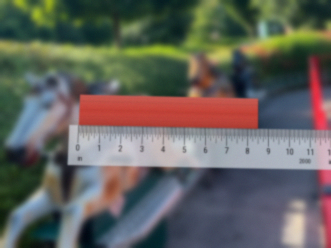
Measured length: 8.5 in
